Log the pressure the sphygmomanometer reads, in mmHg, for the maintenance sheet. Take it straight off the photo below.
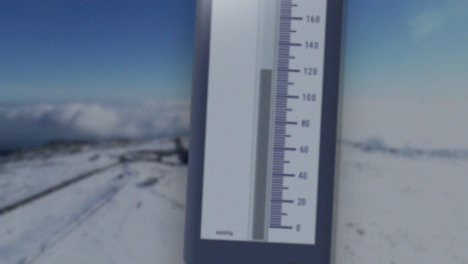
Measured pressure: 120 mmHg
